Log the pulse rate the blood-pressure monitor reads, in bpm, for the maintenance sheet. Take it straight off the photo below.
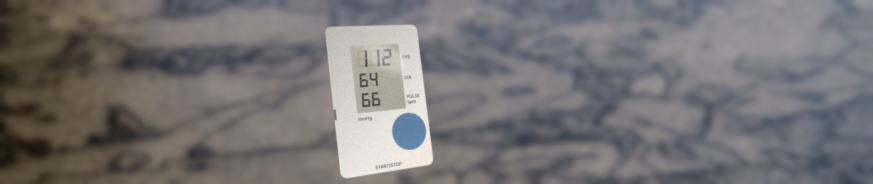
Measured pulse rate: 66 bpm
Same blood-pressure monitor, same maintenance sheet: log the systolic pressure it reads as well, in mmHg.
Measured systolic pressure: 112 mmHg
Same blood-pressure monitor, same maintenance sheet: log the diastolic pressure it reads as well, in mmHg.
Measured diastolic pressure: 64 mmHg
